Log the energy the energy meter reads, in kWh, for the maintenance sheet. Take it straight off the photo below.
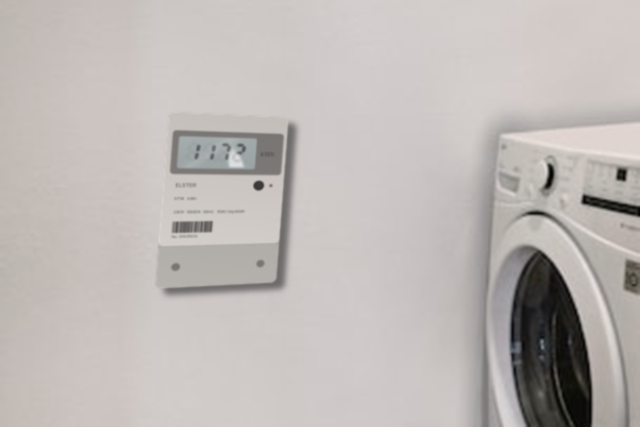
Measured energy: 1172 kWh
